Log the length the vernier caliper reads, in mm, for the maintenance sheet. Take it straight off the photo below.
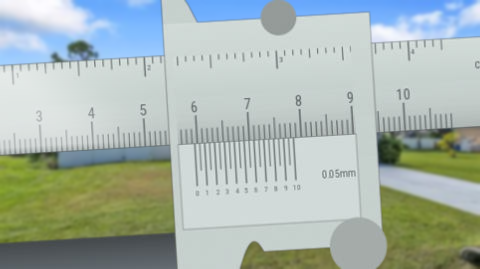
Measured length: 59.5 mm
